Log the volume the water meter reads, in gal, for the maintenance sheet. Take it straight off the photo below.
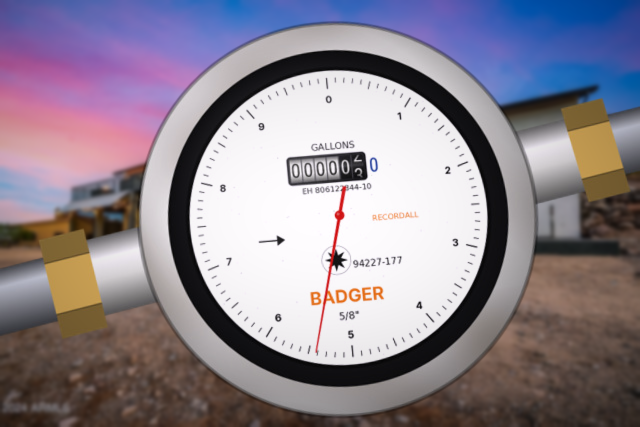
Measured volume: 25.4 gal
